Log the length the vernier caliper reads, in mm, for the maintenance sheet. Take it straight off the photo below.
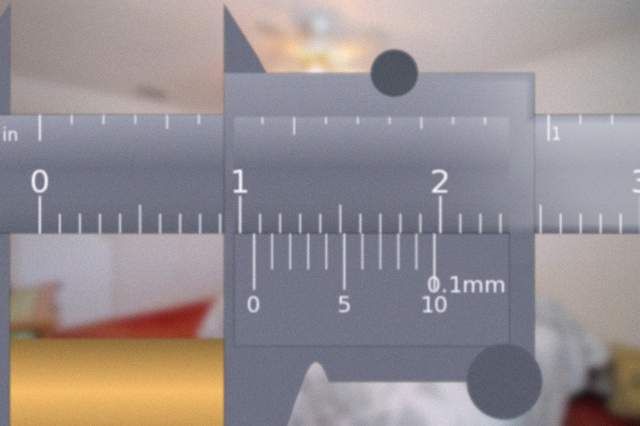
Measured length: 10.7 mm
